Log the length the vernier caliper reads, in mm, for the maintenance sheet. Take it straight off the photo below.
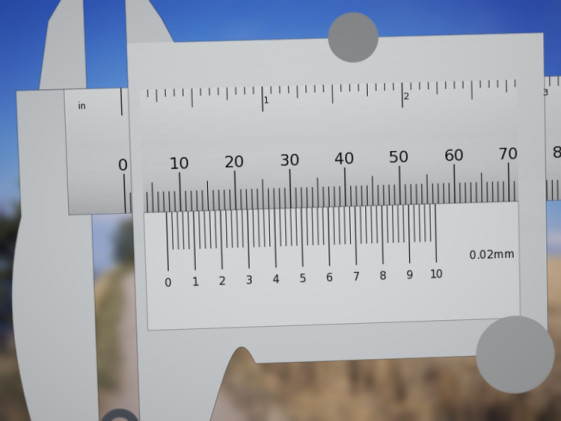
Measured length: 7.4 mm
